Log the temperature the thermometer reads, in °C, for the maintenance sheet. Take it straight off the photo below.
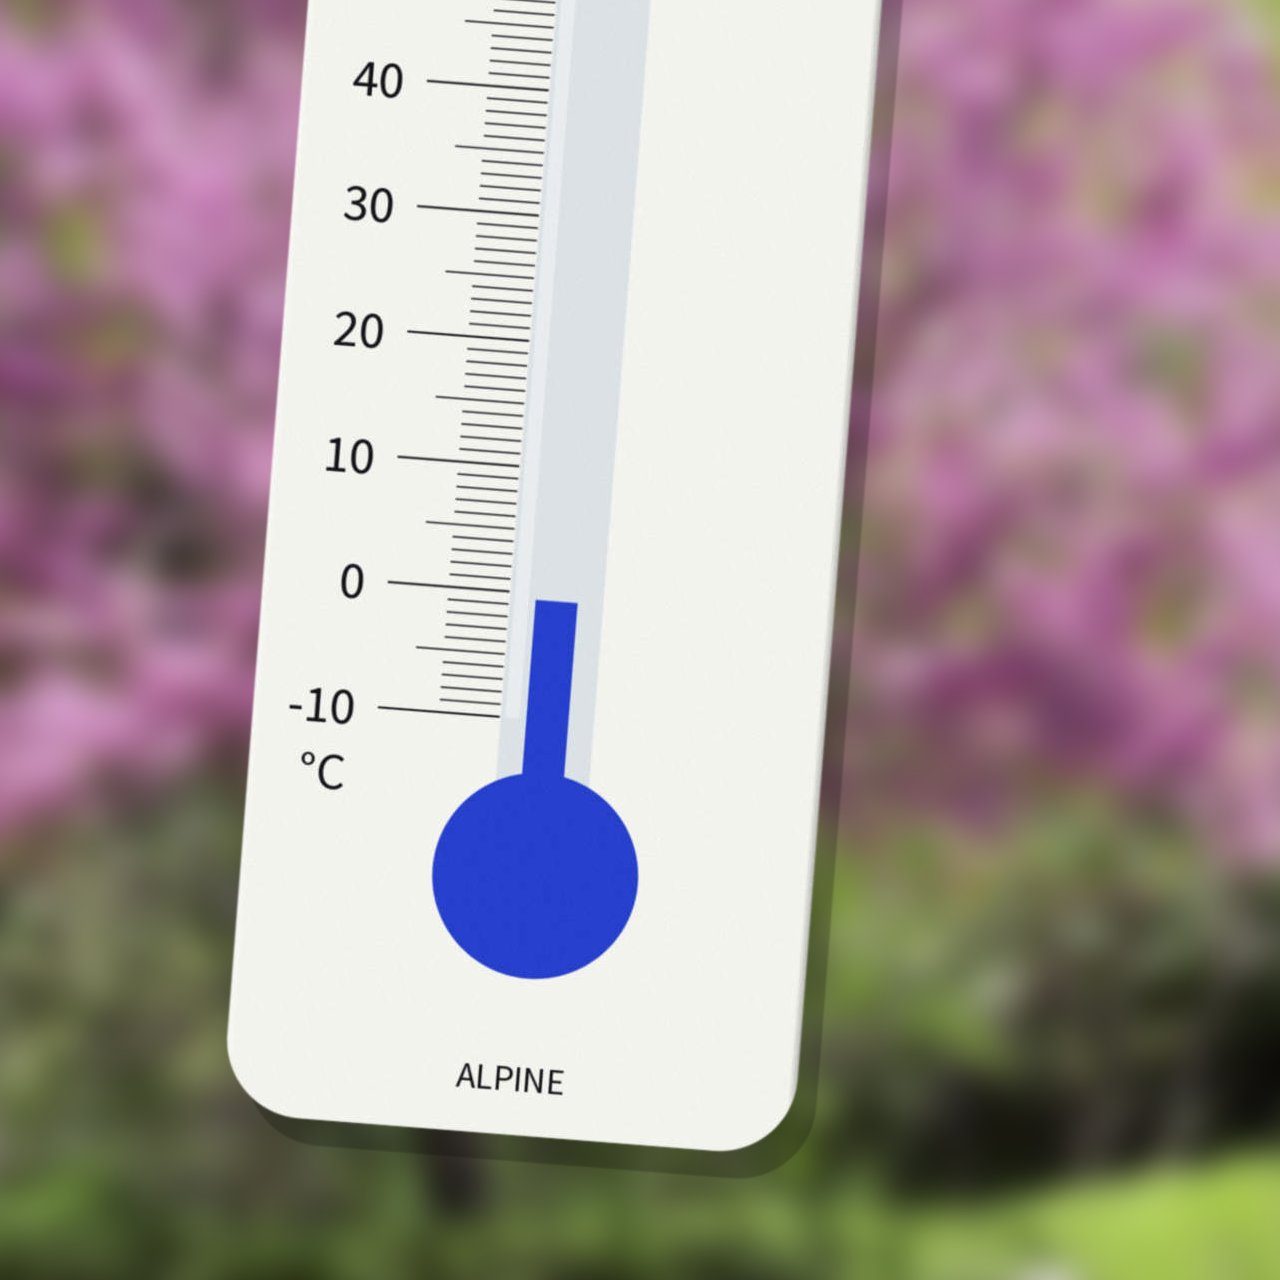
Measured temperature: -0.5 °C
